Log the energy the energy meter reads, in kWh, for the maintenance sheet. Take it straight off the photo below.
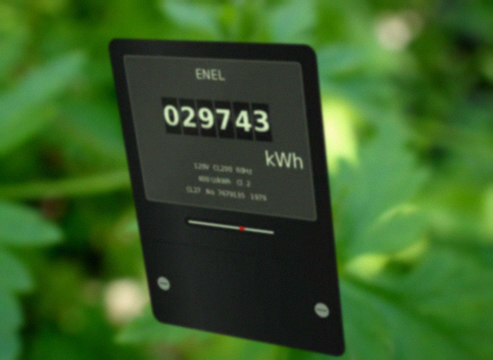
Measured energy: 29743 kWh
